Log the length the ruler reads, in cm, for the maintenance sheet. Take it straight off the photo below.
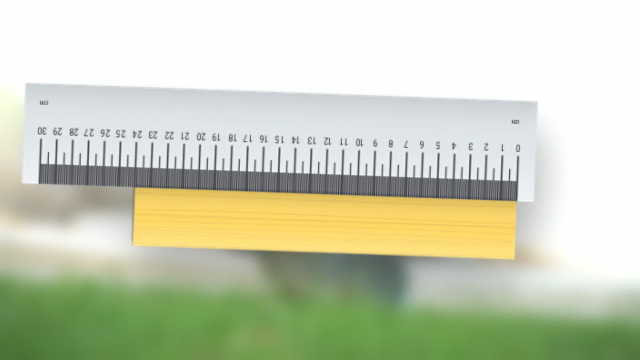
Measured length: 24 cm
